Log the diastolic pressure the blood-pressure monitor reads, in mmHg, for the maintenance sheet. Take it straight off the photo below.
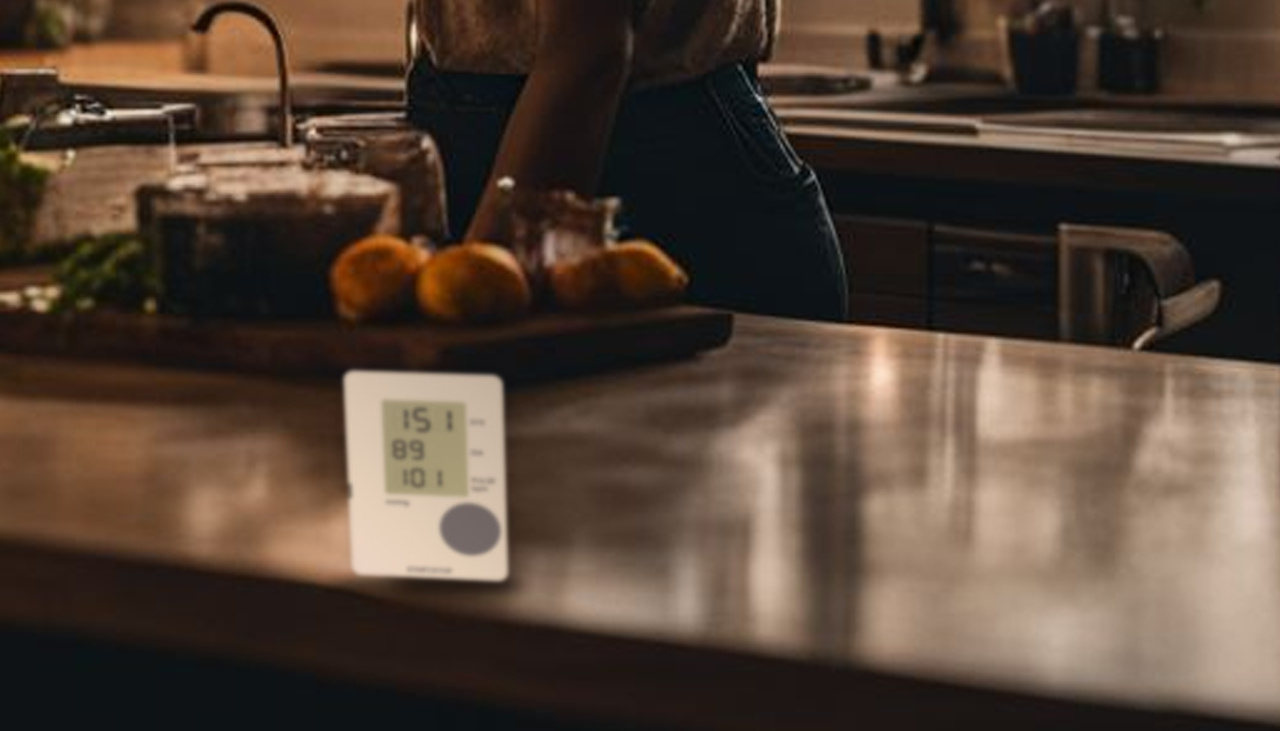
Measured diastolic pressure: 89 mmHg
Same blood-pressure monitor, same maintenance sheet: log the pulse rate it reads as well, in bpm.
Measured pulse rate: 101 bpm
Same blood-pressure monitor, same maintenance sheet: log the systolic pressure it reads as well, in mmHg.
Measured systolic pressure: 151 mmHg
